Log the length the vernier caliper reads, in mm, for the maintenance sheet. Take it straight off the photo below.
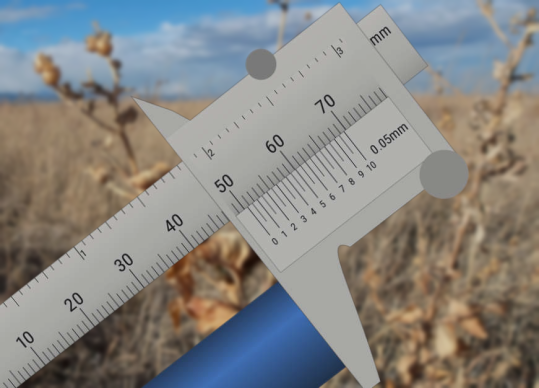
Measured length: 50.6 mm
